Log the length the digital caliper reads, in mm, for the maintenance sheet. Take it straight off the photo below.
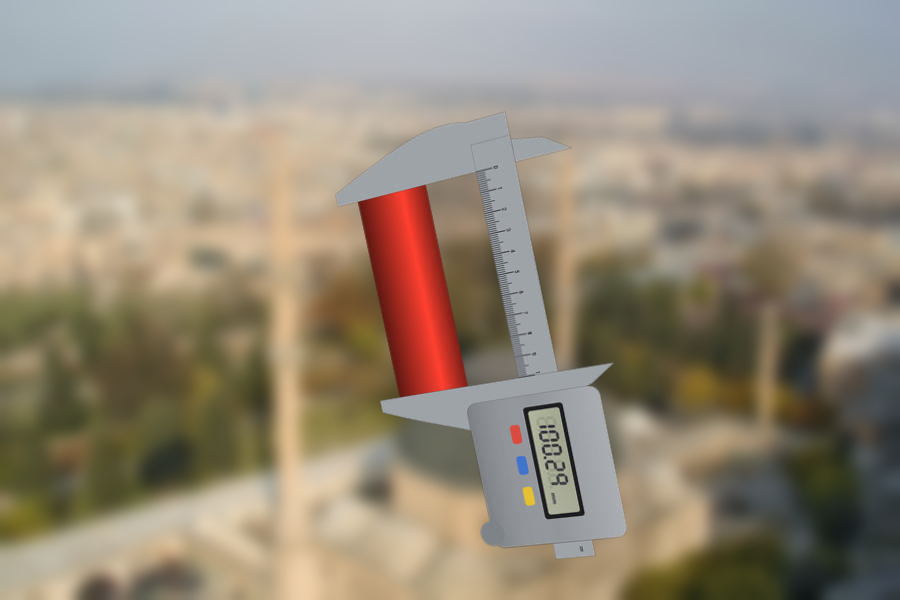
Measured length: 100.29 mm
